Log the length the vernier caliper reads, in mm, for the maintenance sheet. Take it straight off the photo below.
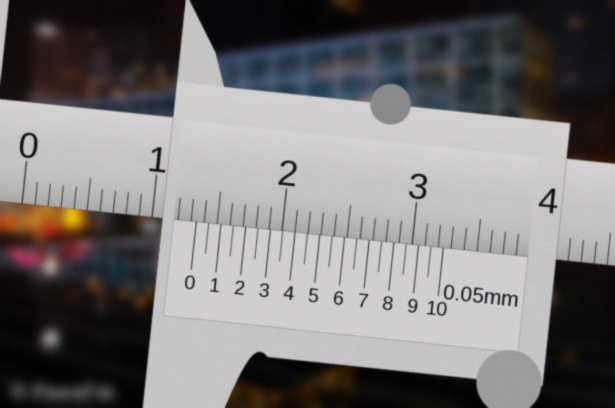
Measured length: 13.4 mm
